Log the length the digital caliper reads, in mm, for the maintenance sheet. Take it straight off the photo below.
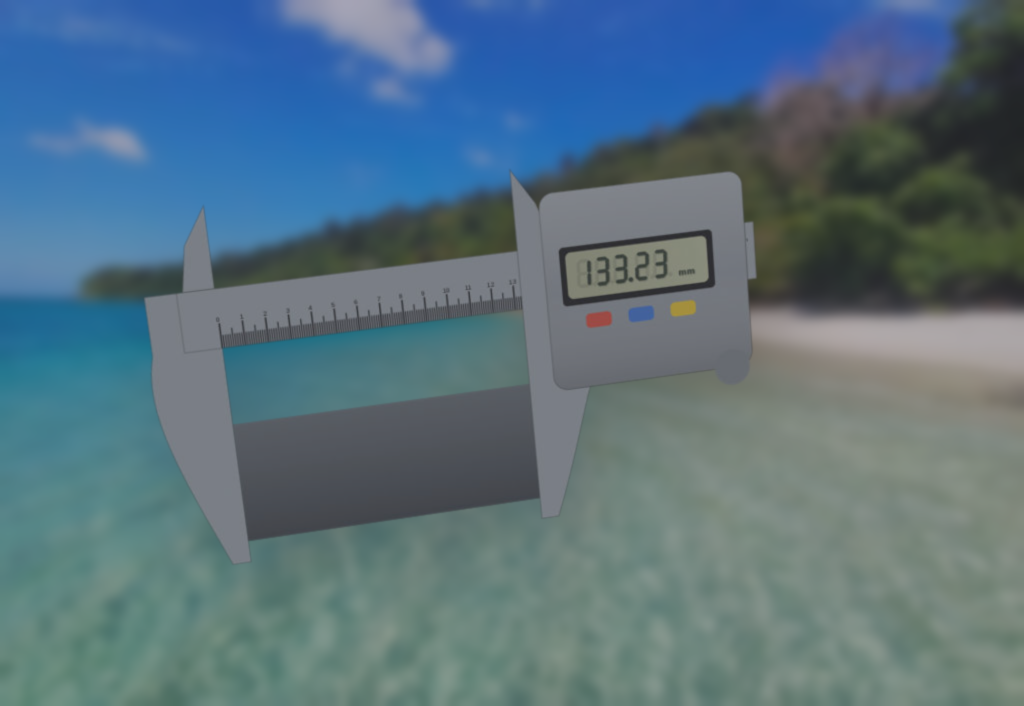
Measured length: 133.23 mm
